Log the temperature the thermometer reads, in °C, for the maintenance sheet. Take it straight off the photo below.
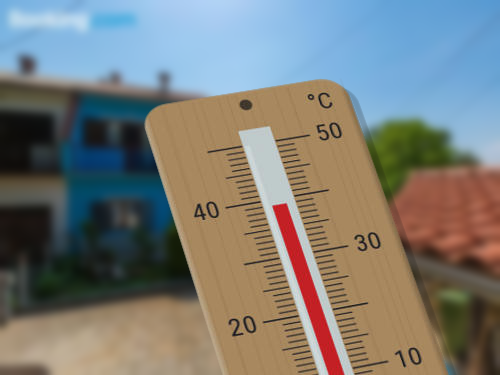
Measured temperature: 39 °C
